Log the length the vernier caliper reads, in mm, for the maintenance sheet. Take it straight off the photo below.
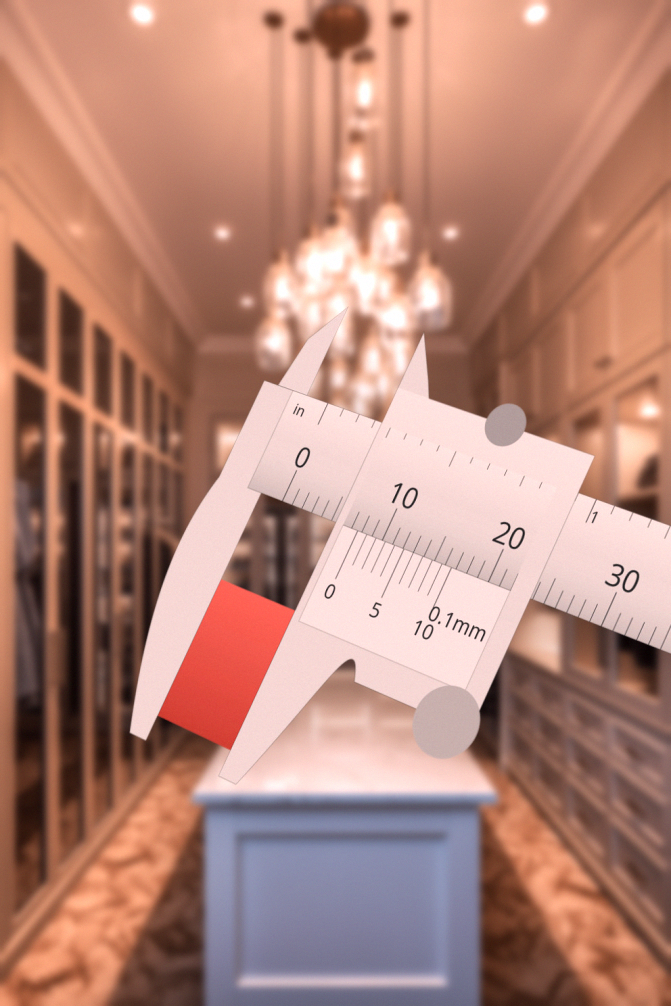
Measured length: 7.6 mm
